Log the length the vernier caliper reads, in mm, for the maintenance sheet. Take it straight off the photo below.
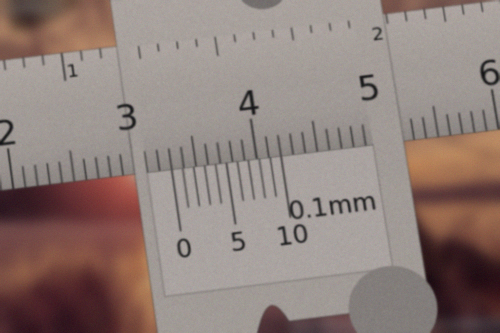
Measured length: 33.0 mm
